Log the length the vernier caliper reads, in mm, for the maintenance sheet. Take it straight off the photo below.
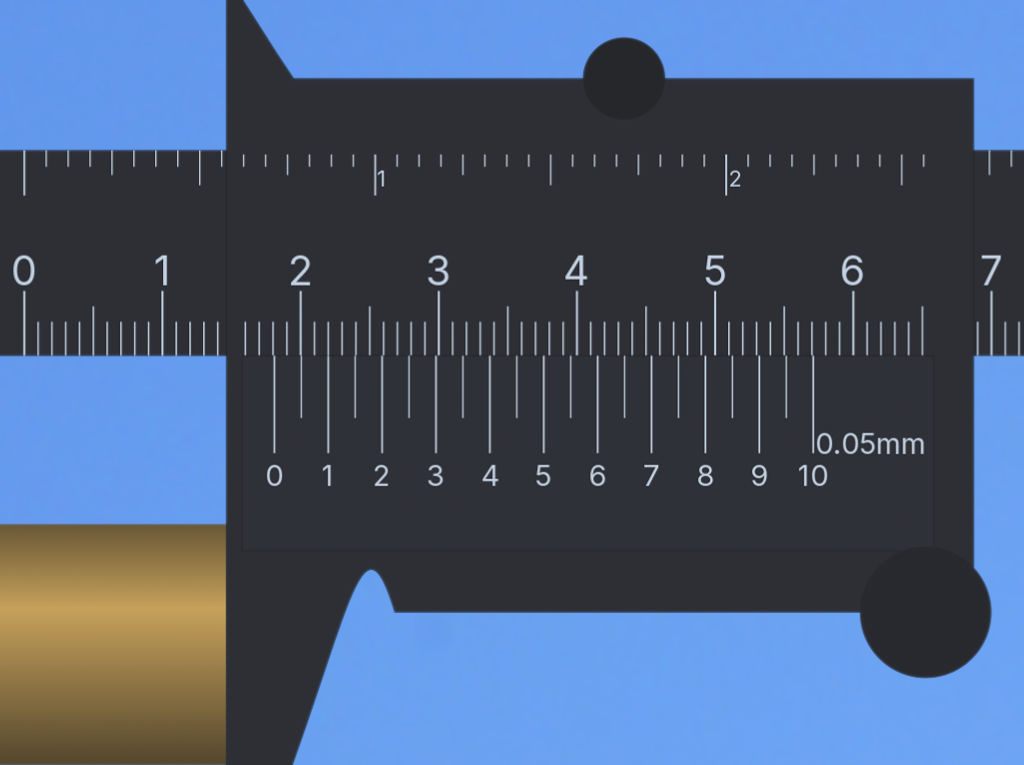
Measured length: 18.1 mm
